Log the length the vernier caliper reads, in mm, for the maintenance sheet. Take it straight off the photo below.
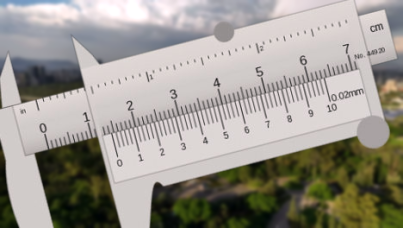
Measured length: 14.5 mm
